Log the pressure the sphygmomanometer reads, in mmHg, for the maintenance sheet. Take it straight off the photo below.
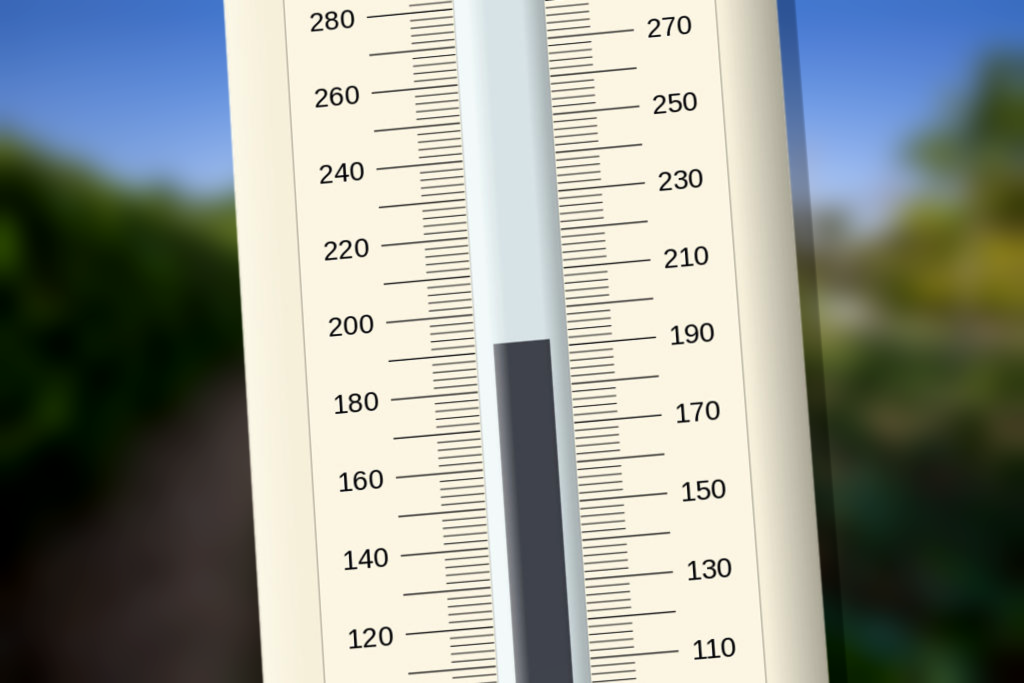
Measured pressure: 192 mmHg
